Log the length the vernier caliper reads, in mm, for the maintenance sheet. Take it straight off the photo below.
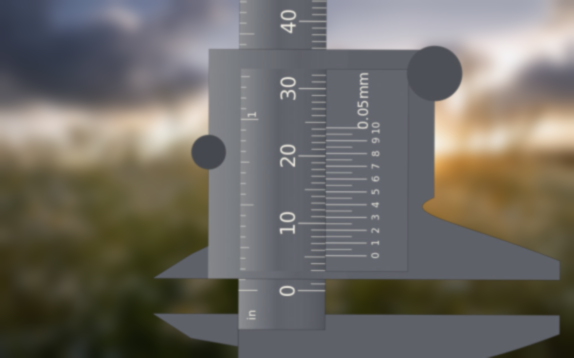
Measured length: 5.2 mm
